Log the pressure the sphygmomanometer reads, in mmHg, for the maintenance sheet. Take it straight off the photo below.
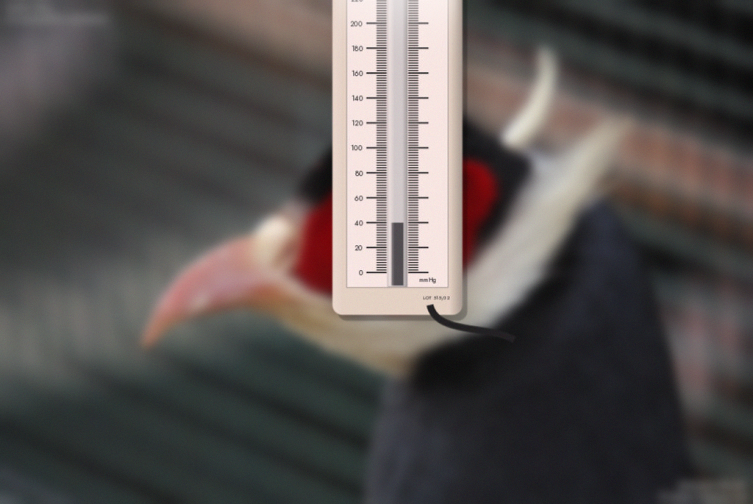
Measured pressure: 40 mmHg
